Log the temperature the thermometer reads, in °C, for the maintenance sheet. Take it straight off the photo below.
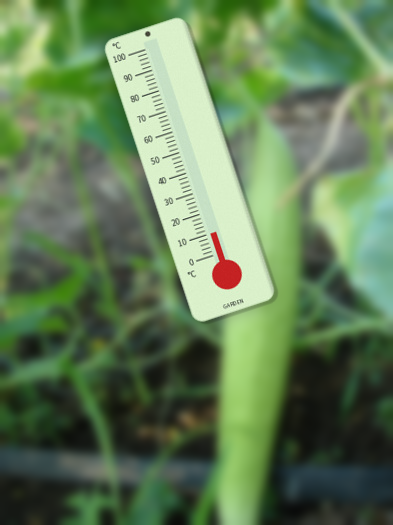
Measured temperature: 10 °C
